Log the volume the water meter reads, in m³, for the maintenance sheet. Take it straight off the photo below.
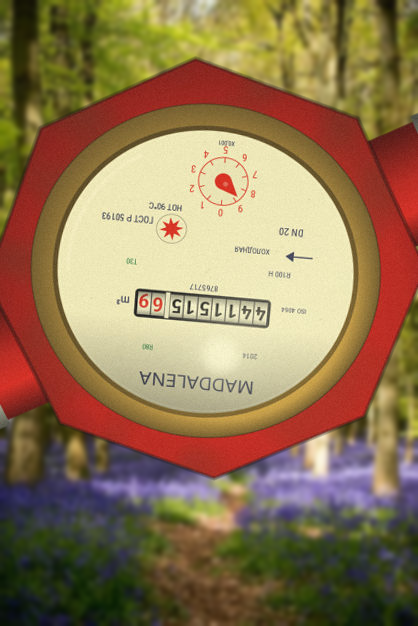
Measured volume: 4411515.688 m³
